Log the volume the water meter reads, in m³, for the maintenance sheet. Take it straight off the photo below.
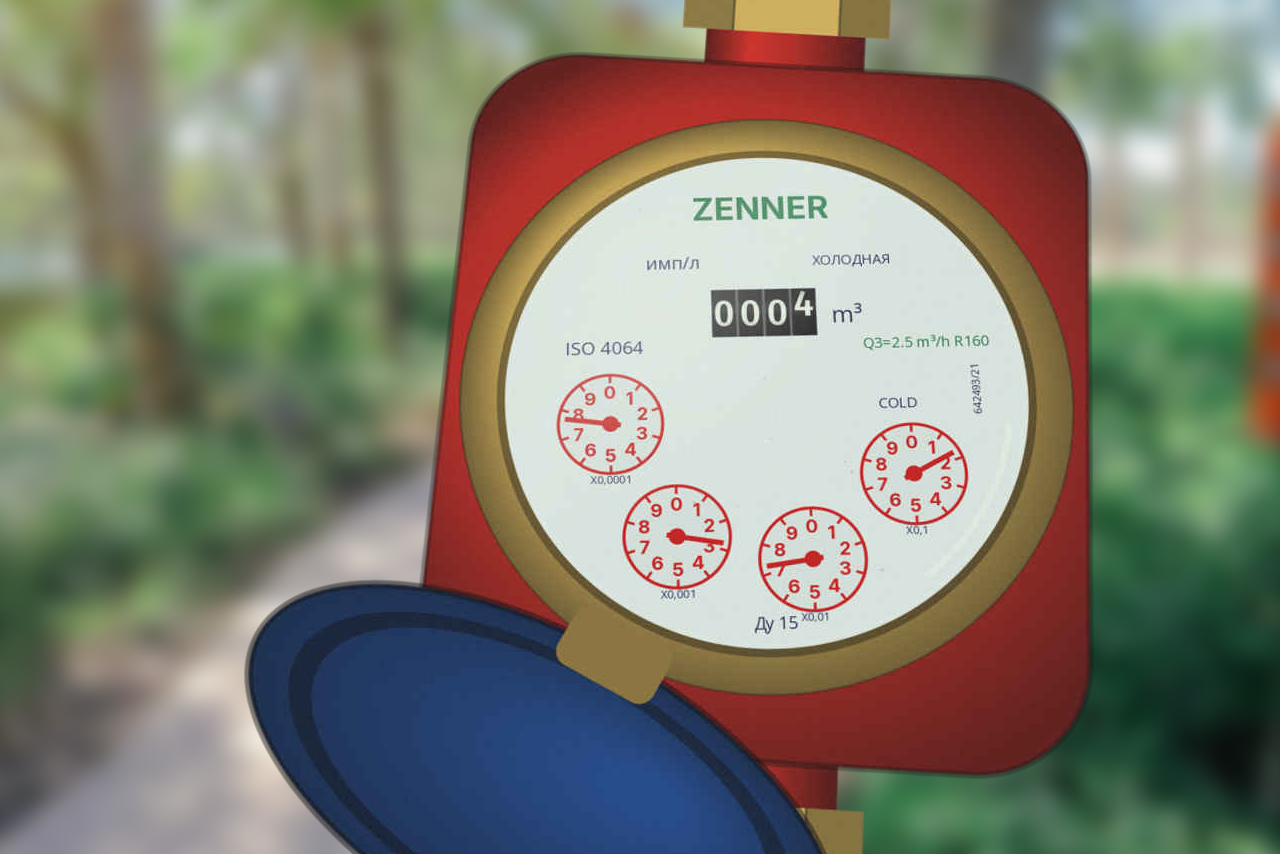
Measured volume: 4.1727 m³
